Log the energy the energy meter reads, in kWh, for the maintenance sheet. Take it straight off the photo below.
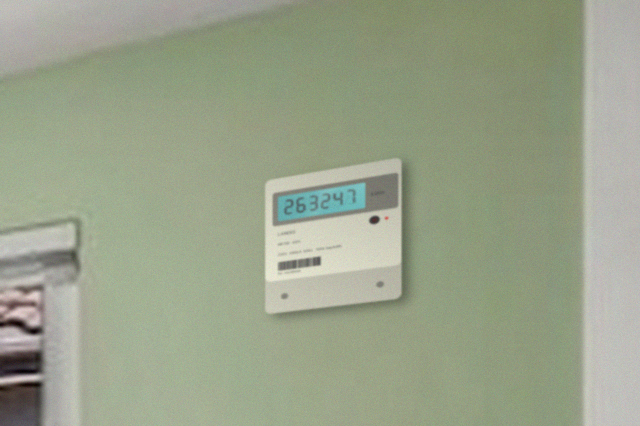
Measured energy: 263247 kWh
